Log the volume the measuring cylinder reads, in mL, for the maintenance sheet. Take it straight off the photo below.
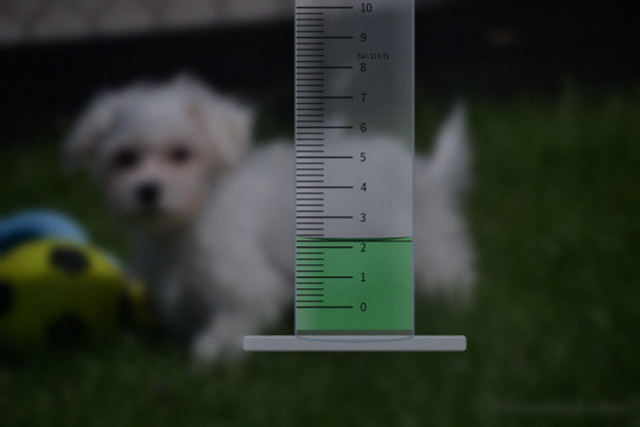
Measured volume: 2.2 mL
